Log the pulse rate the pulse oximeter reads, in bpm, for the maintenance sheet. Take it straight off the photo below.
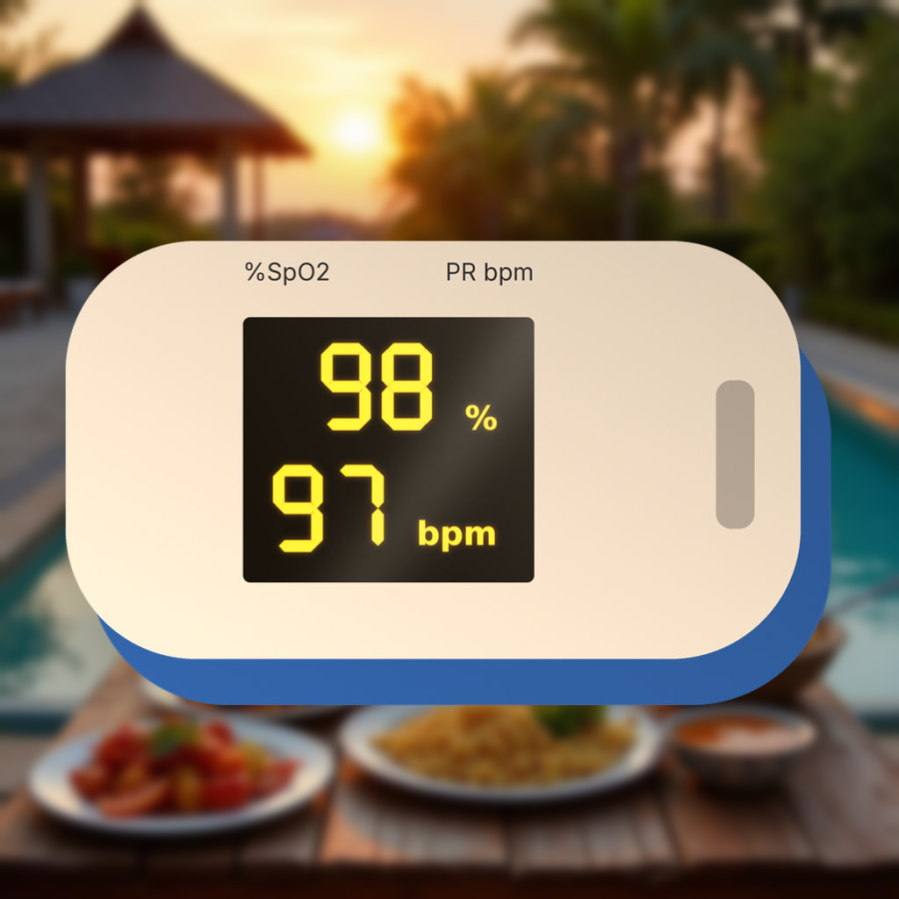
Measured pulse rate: 97 bpm
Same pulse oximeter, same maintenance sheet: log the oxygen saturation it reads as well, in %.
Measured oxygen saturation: 98 %
